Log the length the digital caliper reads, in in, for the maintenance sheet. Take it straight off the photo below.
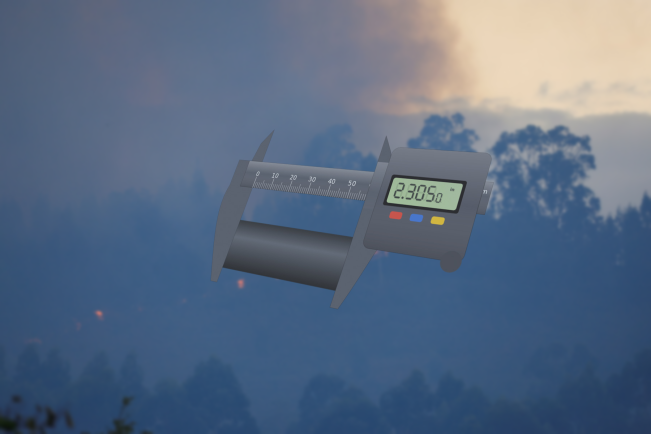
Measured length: 2.3050 in
